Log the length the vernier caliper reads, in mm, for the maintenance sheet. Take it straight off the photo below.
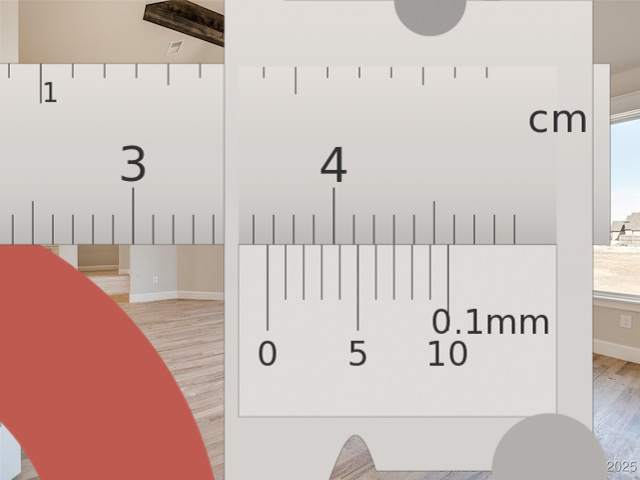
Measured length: 36.7 mm
